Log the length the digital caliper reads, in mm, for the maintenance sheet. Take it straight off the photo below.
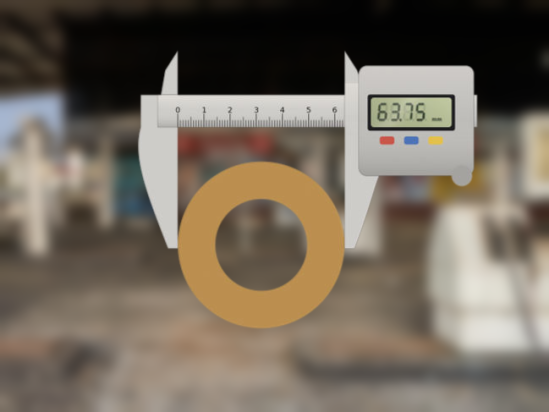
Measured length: 63.75 mm
